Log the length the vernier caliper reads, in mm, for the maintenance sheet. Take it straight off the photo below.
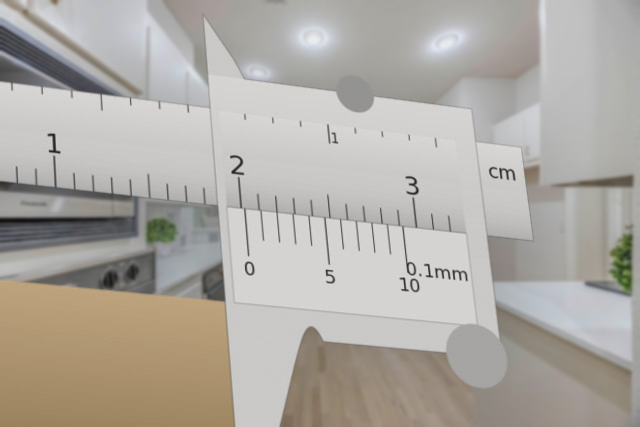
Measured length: 20.2 mm
